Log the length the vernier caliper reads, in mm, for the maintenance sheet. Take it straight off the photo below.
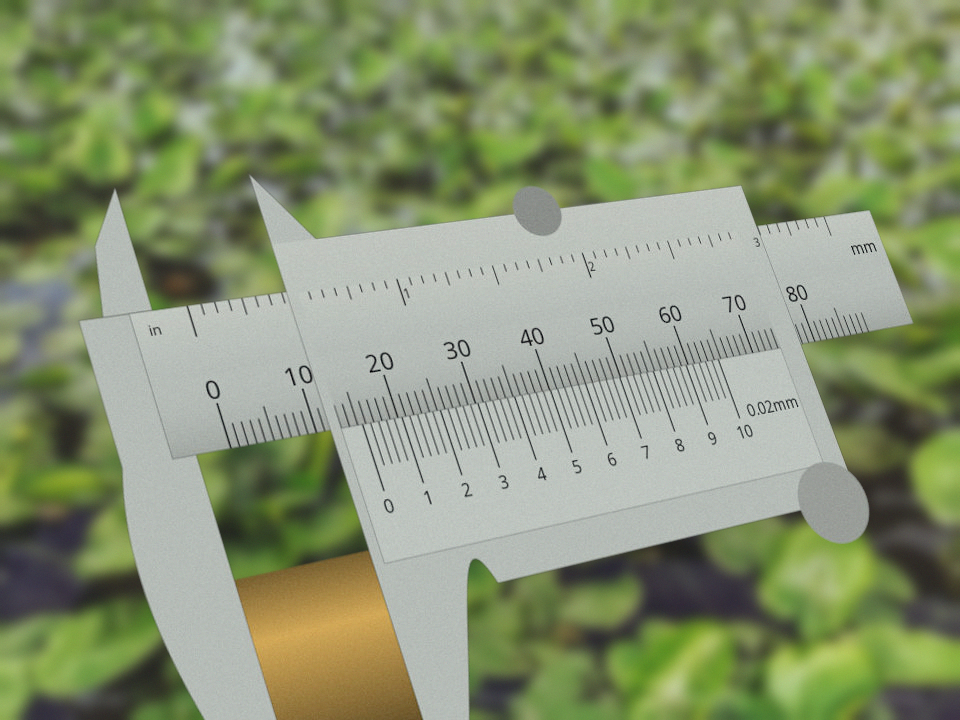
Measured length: 15.6 mm
